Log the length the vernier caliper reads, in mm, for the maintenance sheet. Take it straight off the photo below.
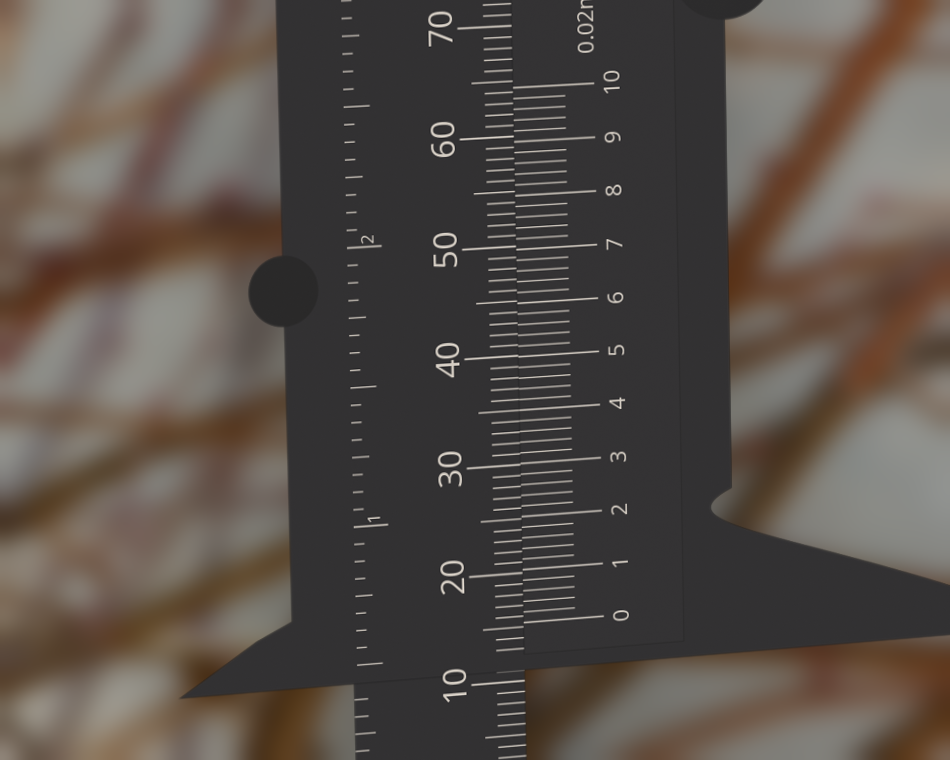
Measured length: 15.4 mm
